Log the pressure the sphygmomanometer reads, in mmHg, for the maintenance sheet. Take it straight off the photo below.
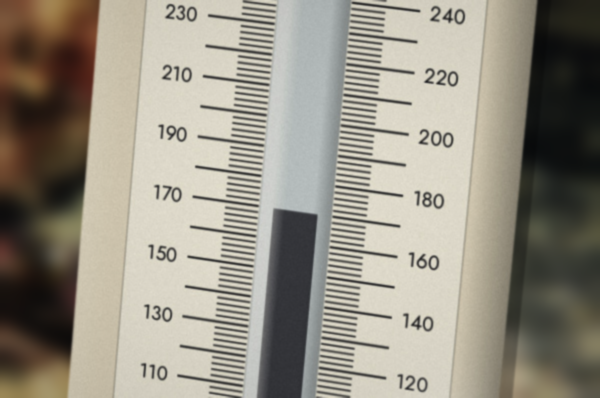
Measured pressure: 170 mmHg
